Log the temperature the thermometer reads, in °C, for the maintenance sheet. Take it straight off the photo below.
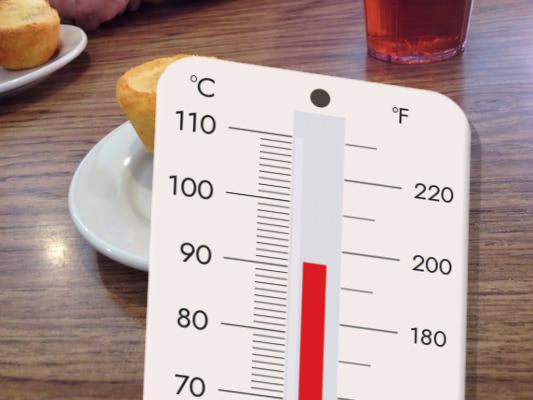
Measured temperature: 91 °C
